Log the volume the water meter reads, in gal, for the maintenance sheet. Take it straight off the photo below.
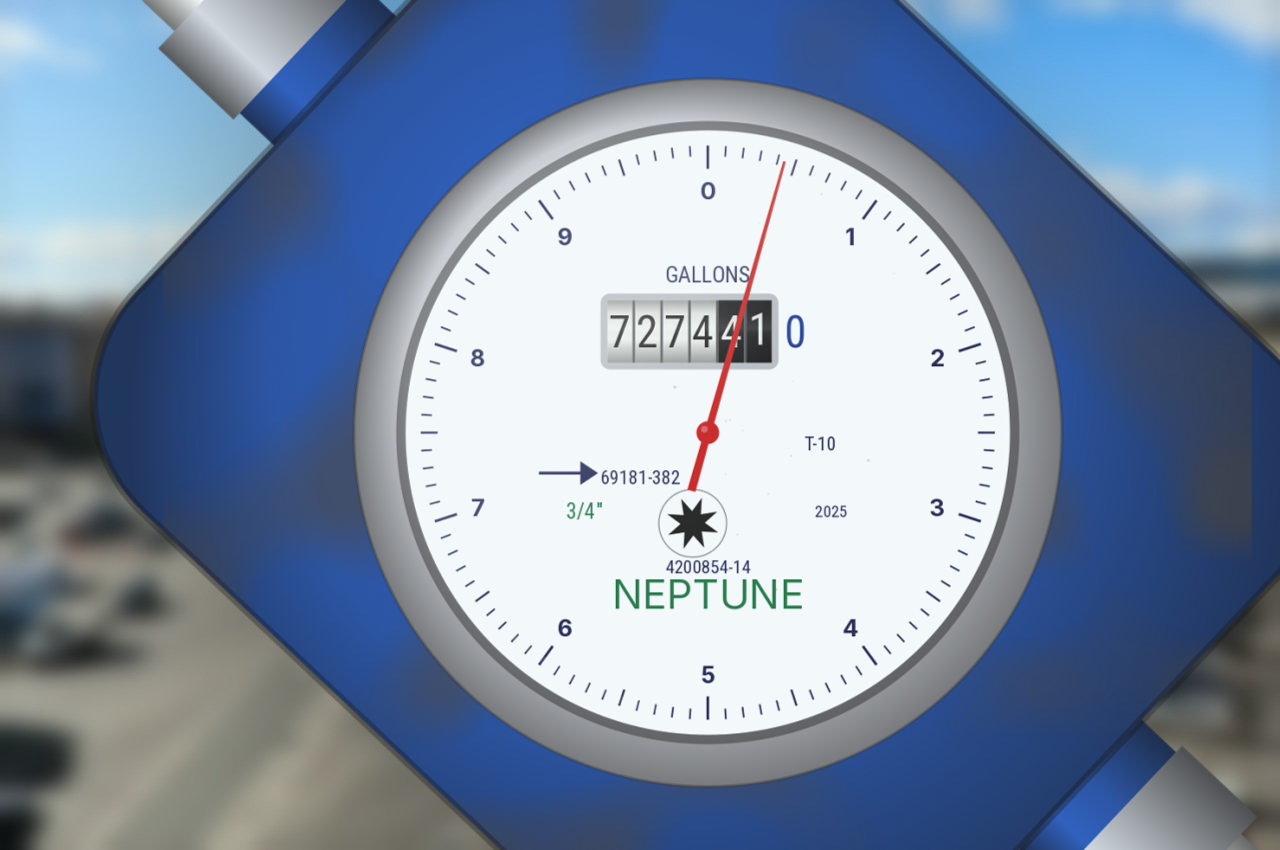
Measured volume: 7274410.4 gal
